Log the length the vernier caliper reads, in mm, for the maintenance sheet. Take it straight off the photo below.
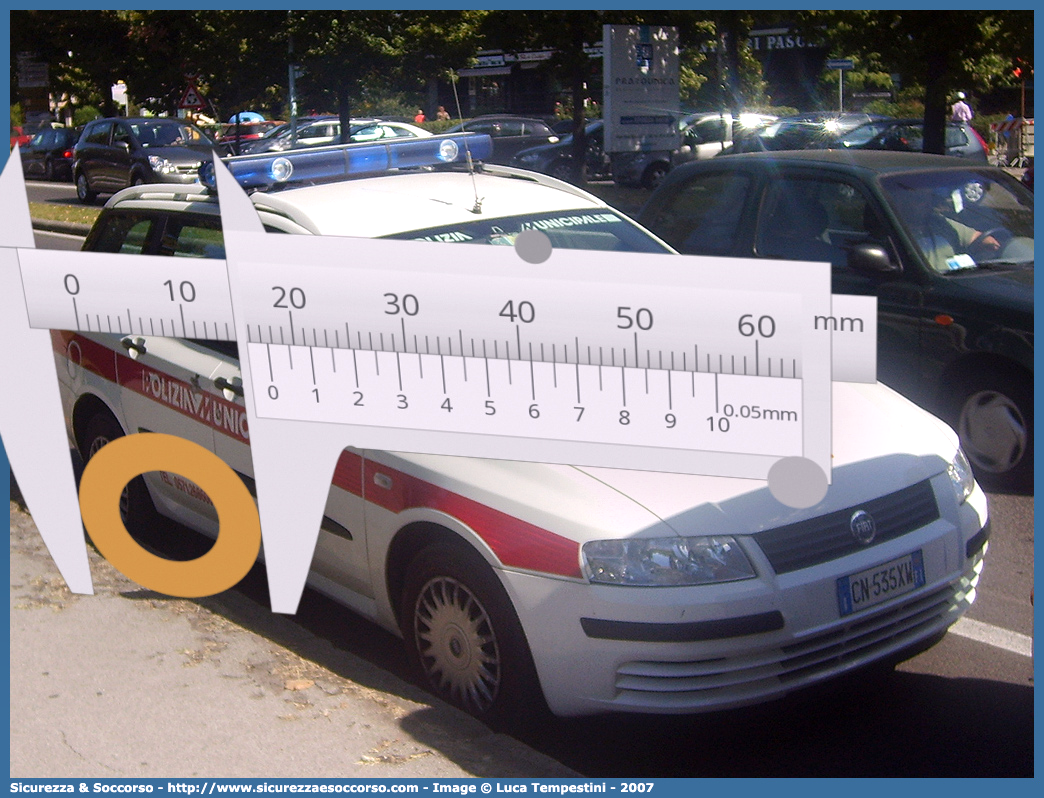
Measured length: 17.6 mm
